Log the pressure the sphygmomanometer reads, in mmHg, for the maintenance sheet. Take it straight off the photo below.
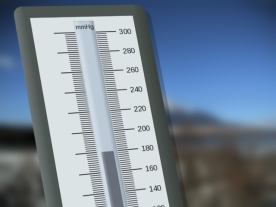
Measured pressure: 180 mmHg
